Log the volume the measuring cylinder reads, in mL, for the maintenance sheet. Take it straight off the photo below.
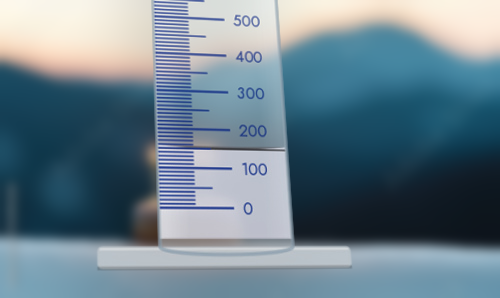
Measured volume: 150 mL
